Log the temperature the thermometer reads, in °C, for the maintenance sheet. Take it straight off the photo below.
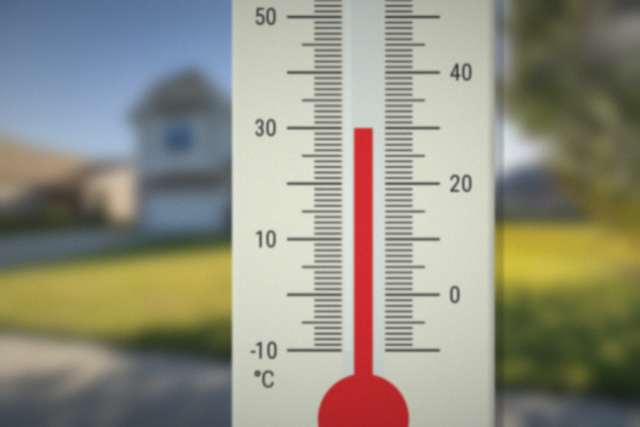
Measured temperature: 30 °C
